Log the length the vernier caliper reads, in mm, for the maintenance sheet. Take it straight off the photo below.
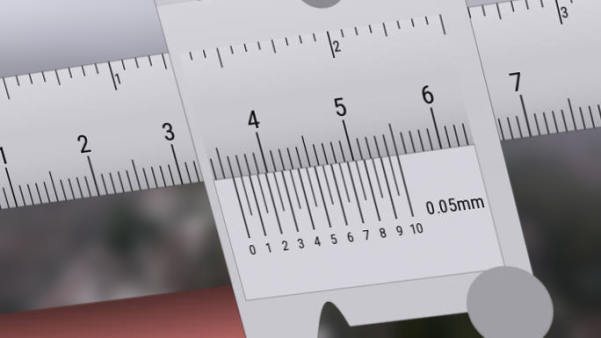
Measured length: 36.0 mm
